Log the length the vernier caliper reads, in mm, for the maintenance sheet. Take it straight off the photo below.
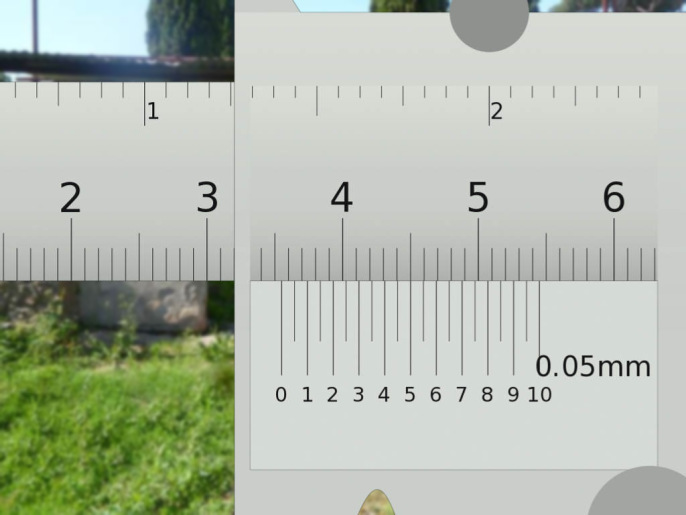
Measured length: 35.5 mm
